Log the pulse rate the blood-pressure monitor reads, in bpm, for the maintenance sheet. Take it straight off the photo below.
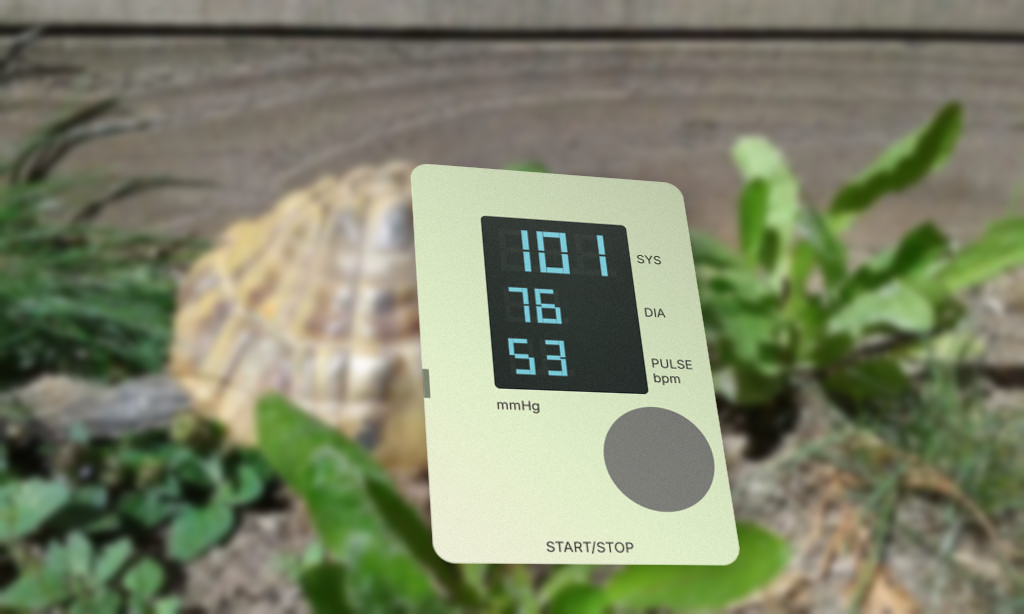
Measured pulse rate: 53 bpm
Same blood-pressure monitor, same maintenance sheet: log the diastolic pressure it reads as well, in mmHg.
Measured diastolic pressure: 76 mmHg
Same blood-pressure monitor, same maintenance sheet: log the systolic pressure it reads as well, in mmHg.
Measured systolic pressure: 101 mmHg
